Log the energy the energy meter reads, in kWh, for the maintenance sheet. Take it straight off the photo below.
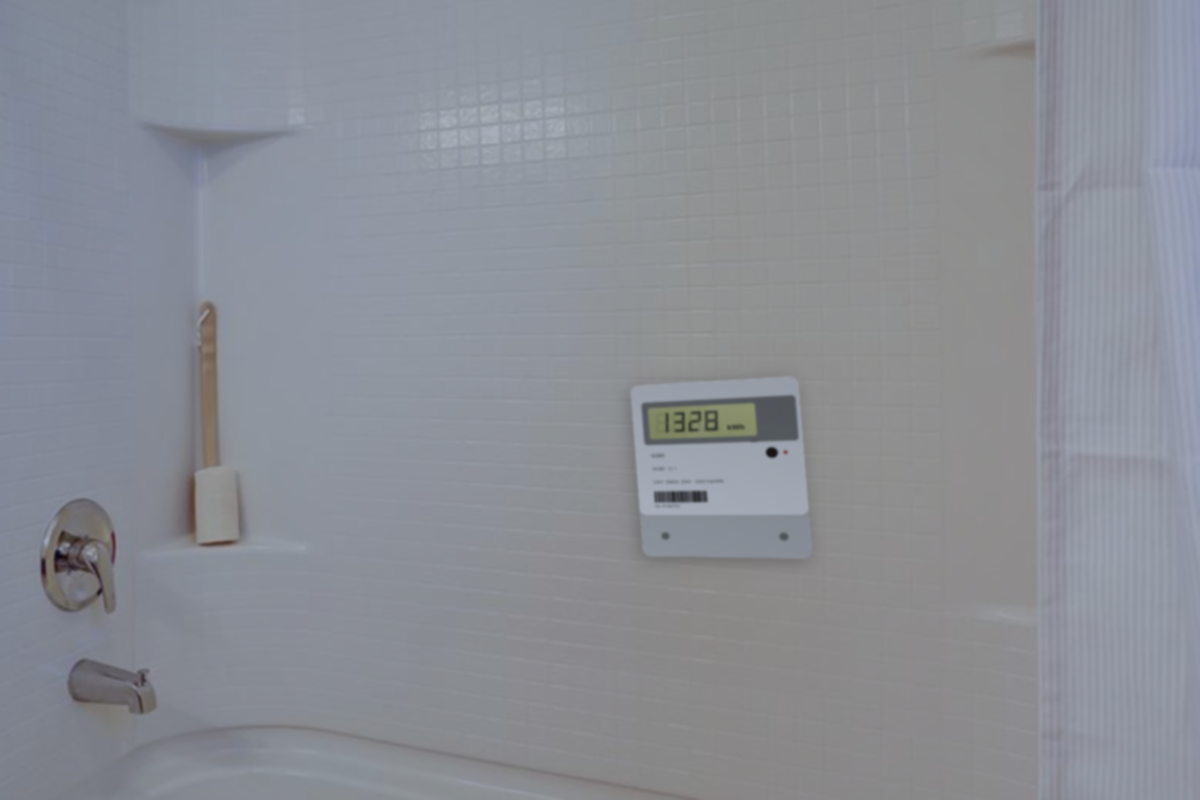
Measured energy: 1328 kWh
